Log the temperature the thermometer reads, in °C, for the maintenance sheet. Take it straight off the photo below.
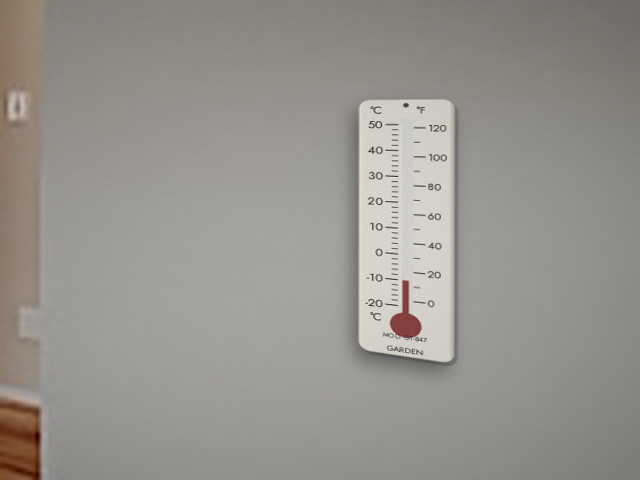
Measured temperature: -10 °C
